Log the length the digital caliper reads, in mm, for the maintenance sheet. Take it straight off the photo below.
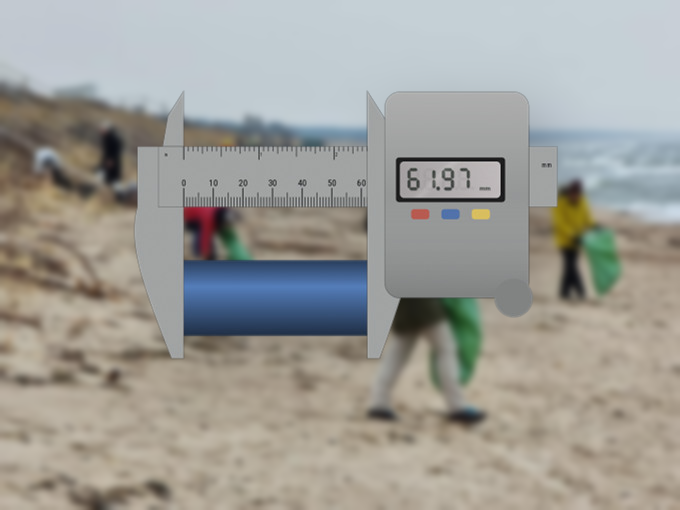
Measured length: 61.97 mm
